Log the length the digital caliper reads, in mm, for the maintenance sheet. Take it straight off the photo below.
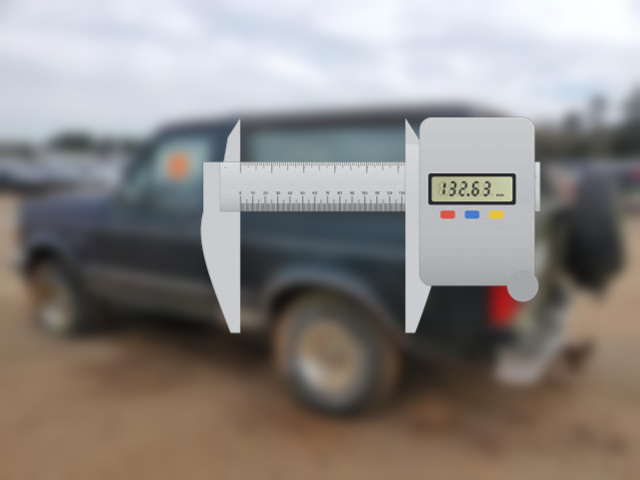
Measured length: 132.63 mm
